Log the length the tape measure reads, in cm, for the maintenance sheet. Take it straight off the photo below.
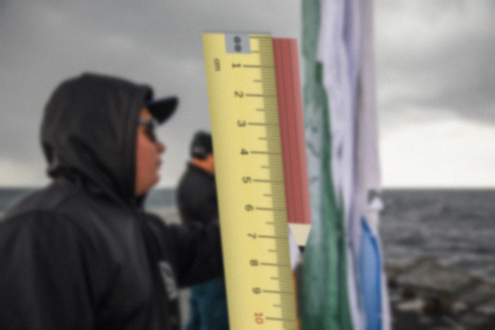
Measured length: 7.5 cm
